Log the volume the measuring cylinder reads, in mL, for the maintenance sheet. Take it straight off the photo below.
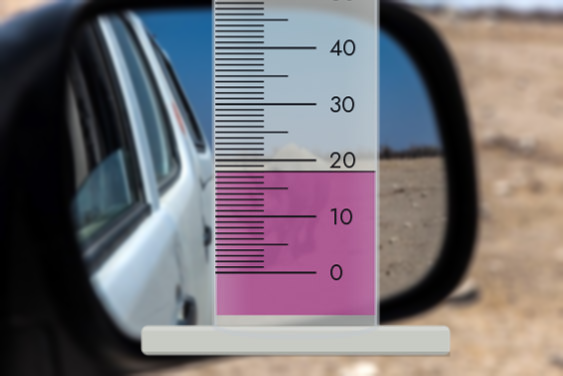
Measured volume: 18 mL
